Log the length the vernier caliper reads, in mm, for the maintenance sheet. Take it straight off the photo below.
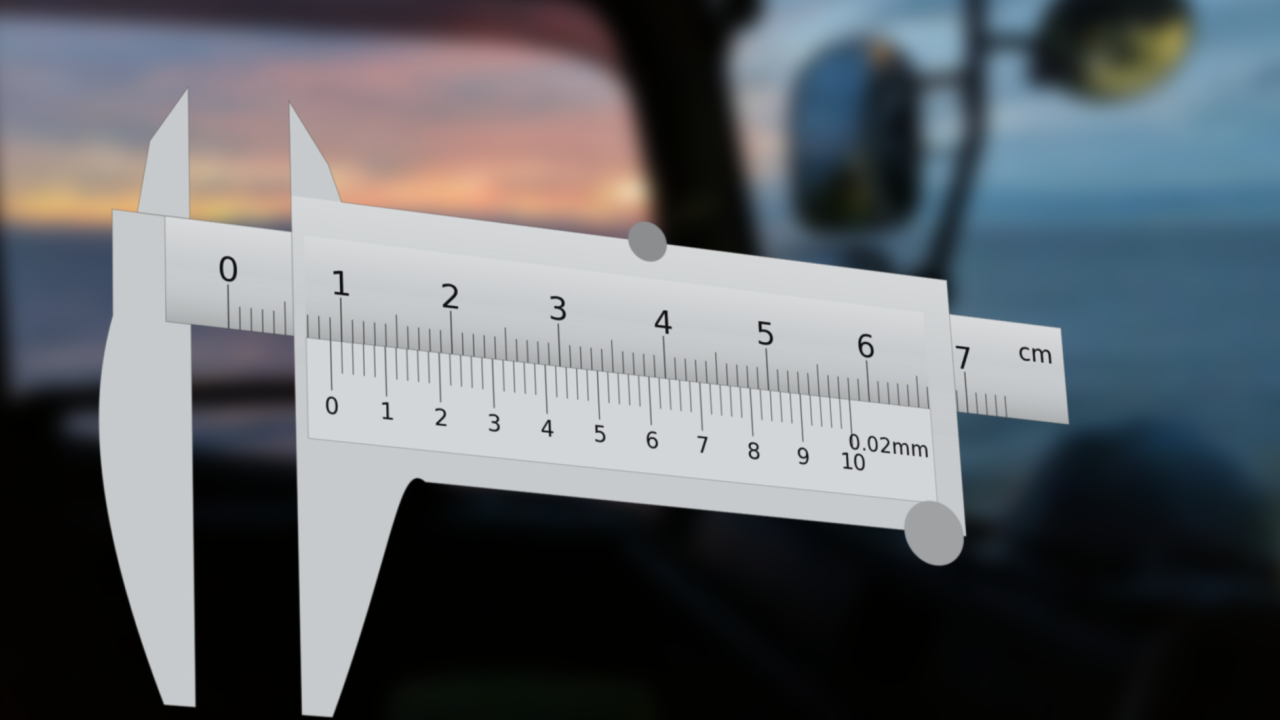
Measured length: 9.0 mm
